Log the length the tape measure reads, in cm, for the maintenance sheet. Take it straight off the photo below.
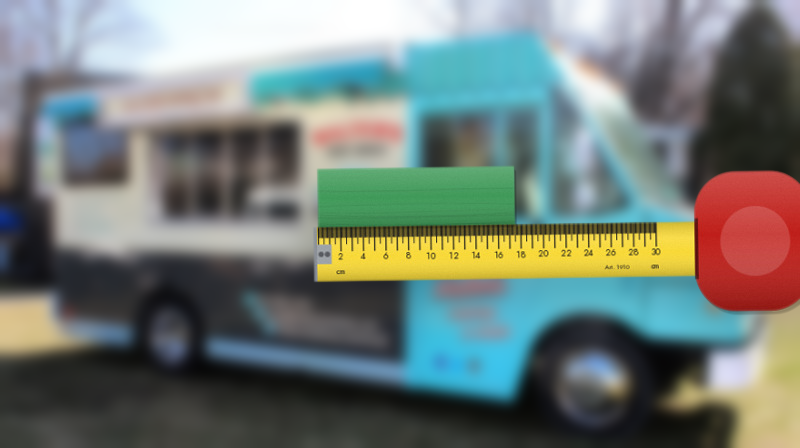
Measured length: 17.5 cm
